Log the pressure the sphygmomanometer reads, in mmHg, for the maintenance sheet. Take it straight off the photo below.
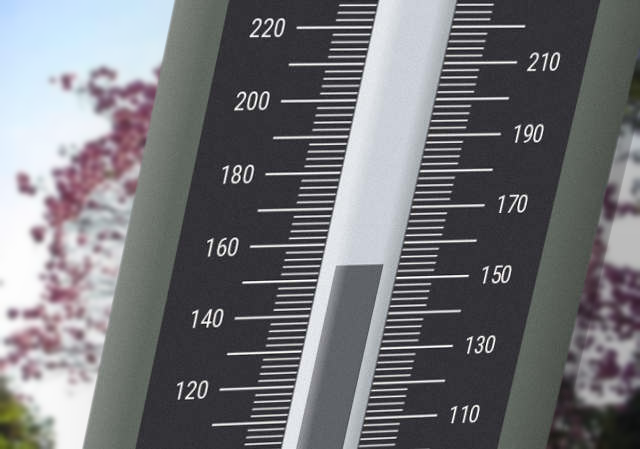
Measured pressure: 154 mmHg
